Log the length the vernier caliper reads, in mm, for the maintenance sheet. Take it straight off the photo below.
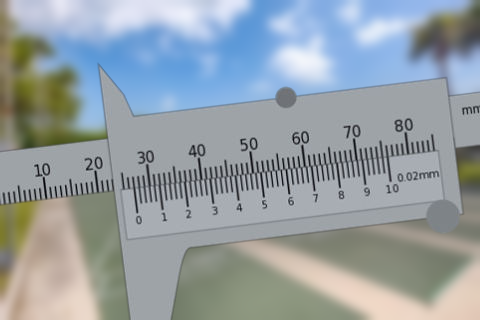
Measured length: 27.0 mm
